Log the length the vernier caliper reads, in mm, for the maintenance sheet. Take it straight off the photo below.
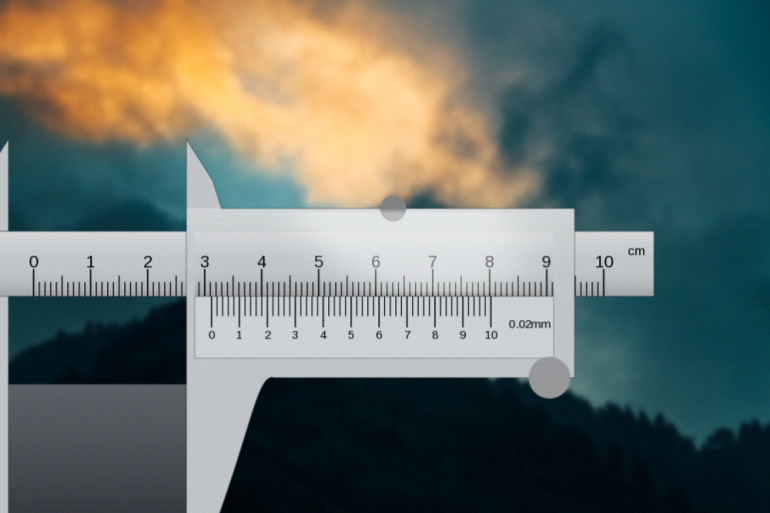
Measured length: 31.2 mm
